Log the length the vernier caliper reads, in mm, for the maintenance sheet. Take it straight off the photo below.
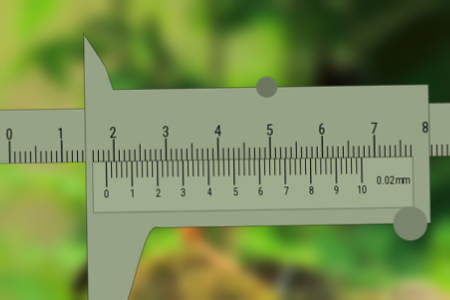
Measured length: 18.5 mm
